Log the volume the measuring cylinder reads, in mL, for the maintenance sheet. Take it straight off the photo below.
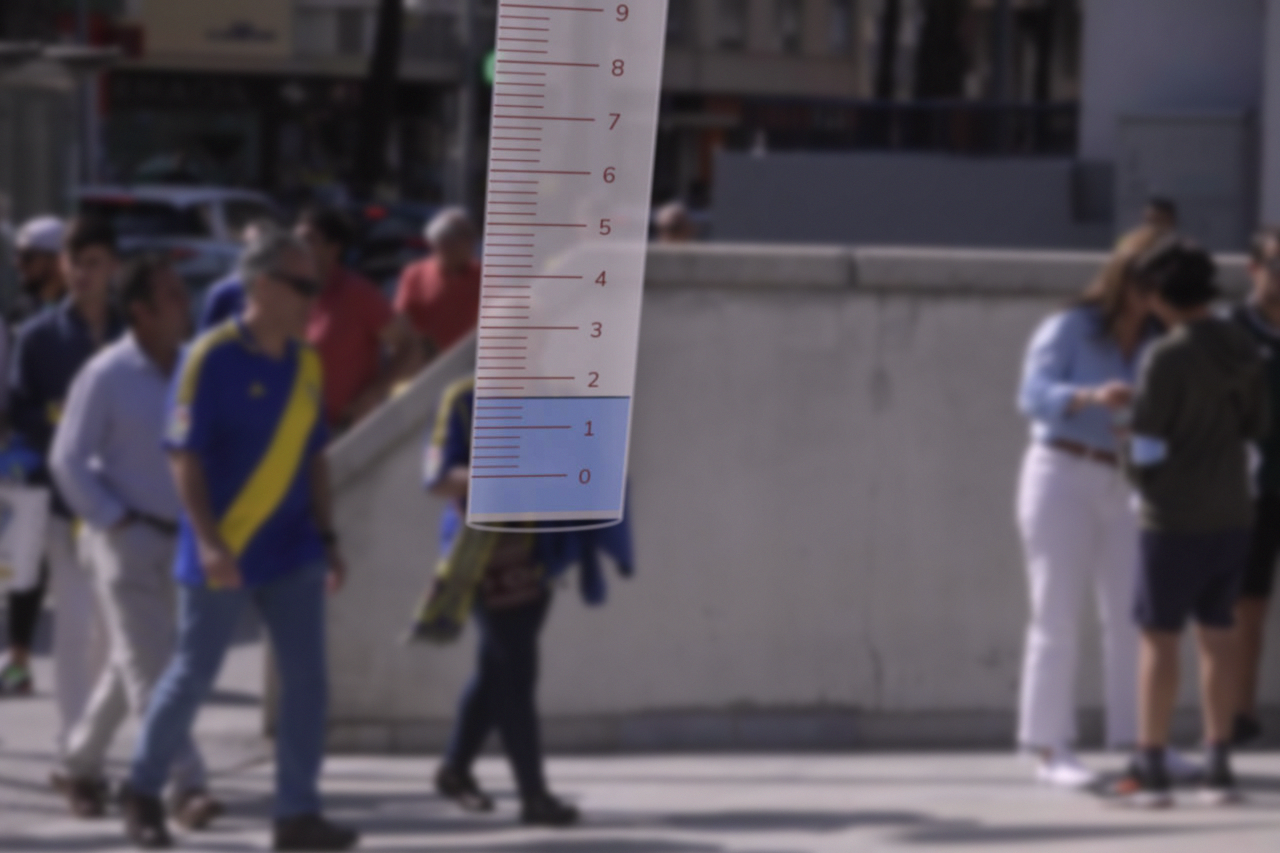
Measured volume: 1.6 mL
